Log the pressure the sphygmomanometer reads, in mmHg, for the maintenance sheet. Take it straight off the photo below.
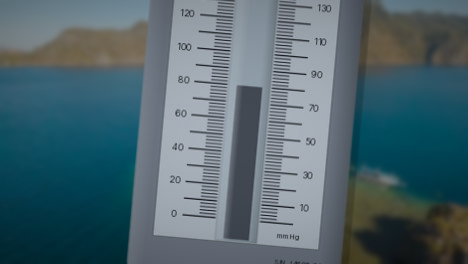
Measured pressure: 80 mmHg
